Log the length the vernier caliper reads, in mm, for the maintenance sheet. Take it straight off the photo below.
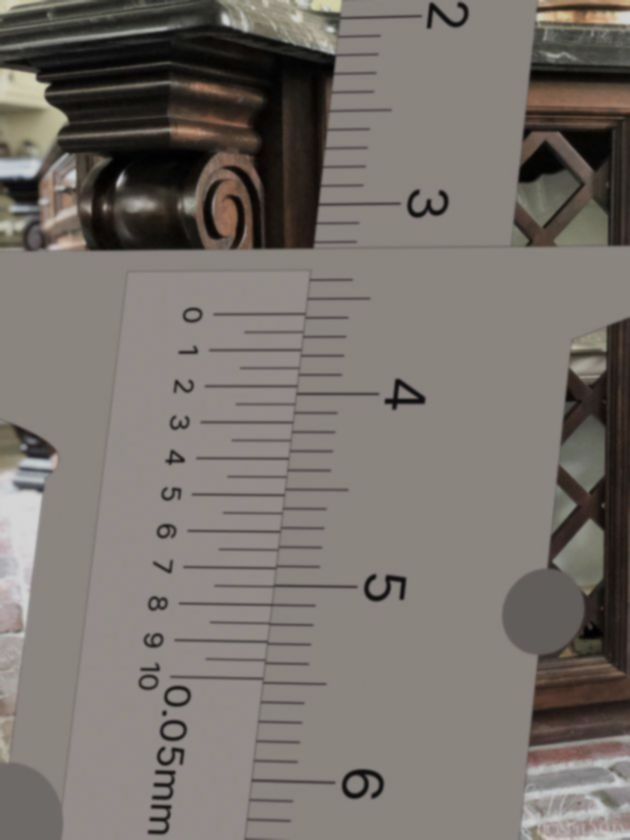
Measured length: 35.8 mm
